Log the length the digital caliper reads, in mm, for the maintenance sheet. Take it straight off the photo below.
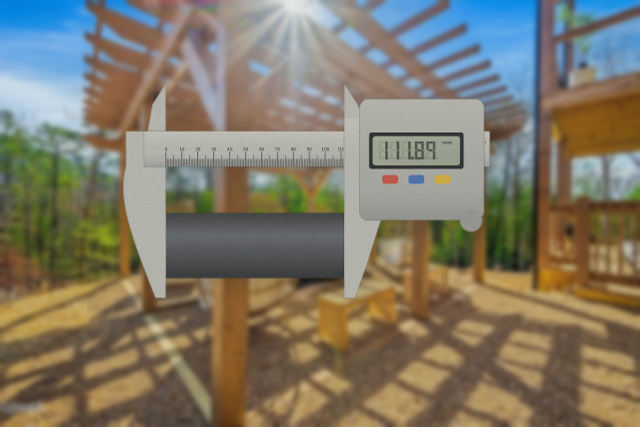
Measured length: 111.89 mm
